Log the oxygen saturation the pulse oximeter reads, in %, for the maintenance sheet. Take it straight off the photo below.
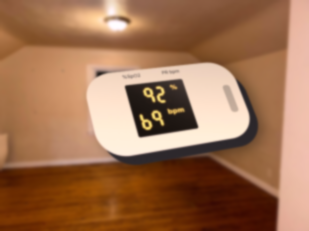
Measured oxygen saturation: 92 %
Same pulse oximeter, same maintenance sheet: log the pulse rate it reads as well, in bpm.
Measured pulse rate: 69 bpm
